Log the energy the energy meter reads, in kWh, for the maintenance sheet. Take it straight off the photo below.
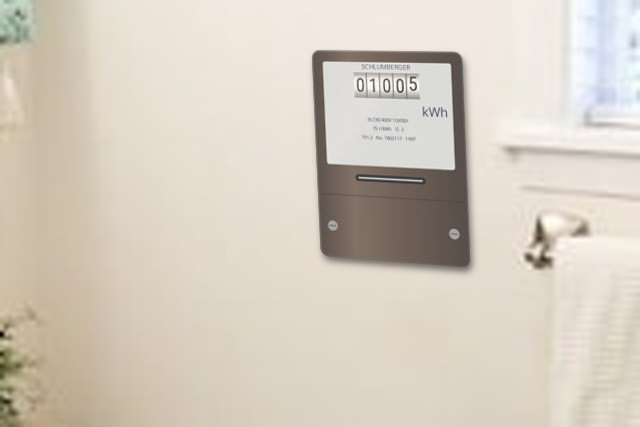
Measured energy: 1005 kWh
